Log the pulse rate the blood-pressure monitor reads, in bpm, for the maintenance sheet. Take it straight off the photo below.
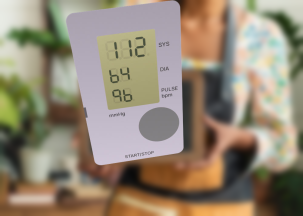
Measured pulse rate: 96 bpm
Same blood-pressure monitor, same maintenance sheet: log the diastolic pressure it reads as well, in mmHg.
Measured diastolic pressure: 64 mmHg
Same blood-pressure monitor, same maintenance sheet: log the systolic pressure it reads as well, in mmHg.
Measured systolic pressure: 112 mmHg
